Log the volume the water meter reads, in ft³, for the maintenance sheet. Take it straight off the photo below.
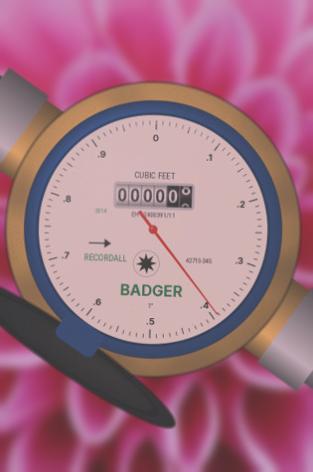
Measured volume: 8.39 ft³
